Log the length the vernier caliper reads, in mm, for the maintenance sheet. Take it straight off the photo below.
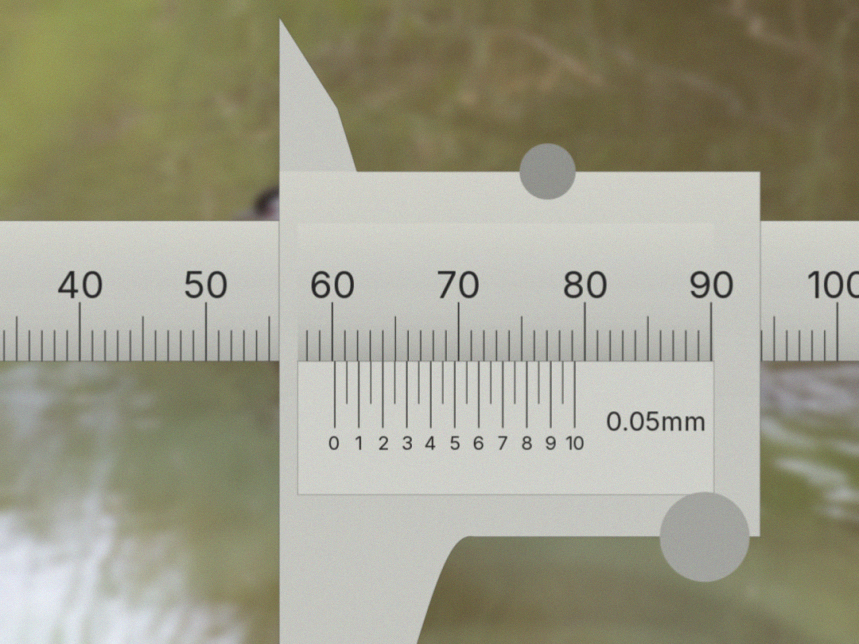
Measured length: 60.2 mm
